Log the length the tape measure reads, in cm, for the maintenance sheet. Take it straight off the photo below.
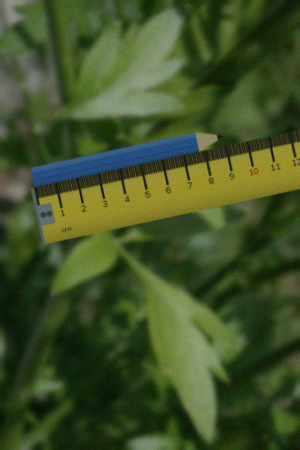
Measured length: 9 cm
